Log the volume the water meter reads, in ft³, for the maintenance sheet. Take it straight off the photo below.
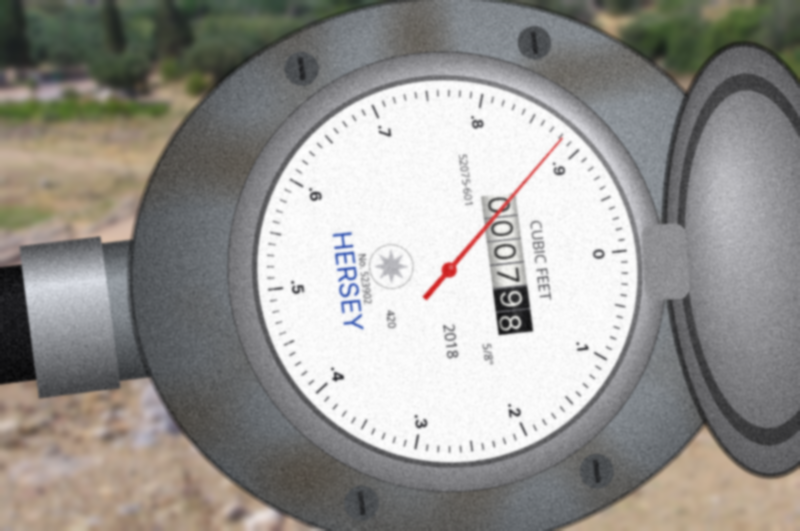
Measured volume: 797.88 ft³
